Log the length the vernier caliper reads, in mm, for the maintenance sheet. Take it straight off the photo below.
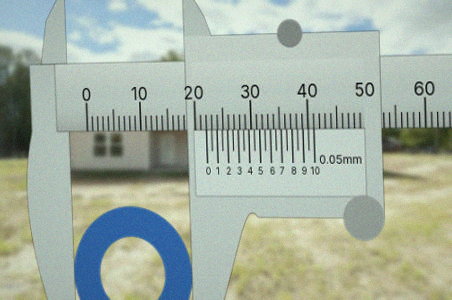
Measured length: 22.0 mm
